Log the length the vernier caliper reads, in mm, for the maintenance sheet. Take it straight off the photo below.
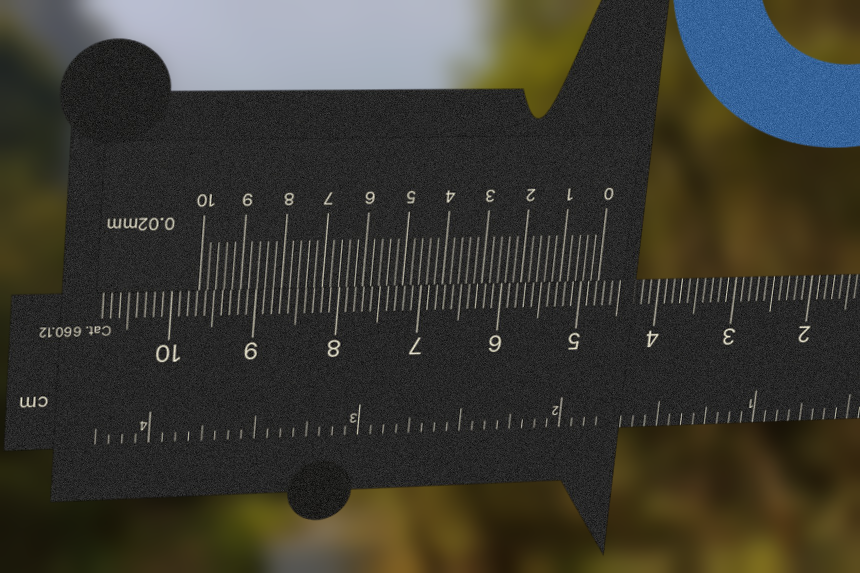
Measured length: 47.8 mm
